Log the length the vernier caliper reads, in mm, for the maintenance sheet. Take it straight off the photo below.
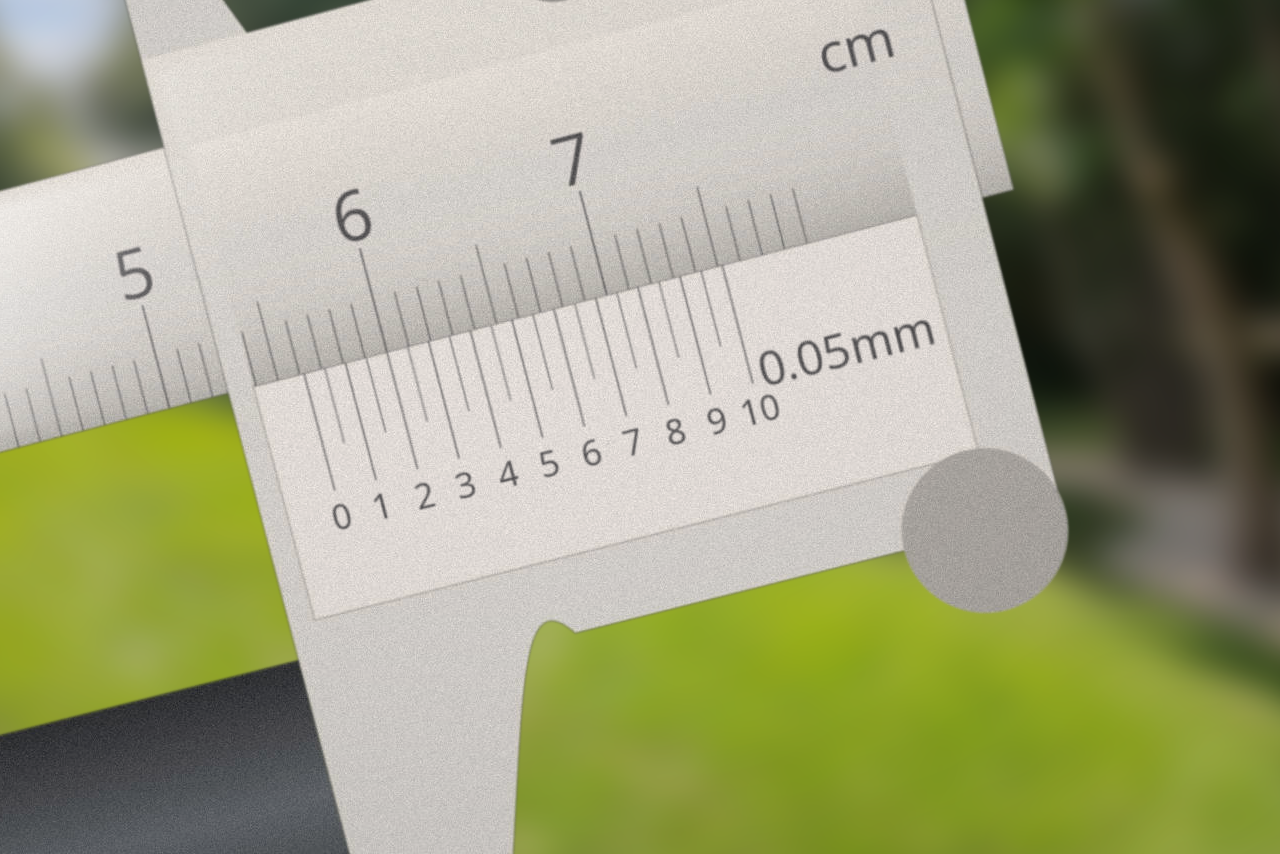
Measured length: 56.2 mm
